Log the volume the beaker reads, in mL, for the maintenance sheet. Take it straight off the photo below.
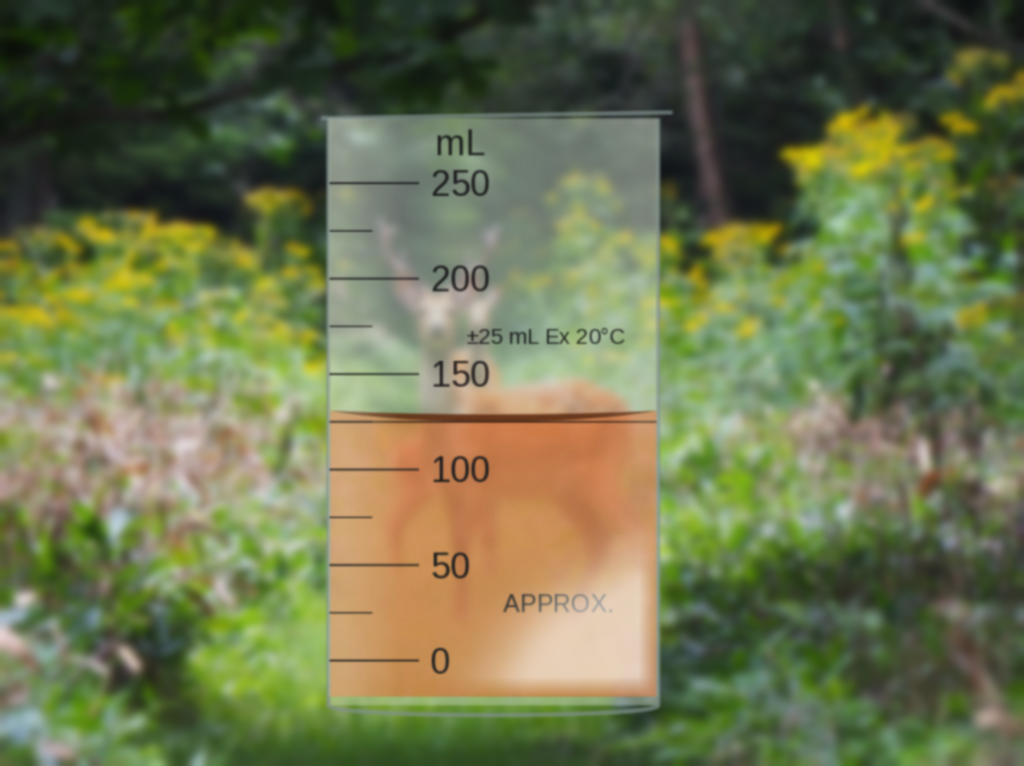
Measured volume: 125 mL
